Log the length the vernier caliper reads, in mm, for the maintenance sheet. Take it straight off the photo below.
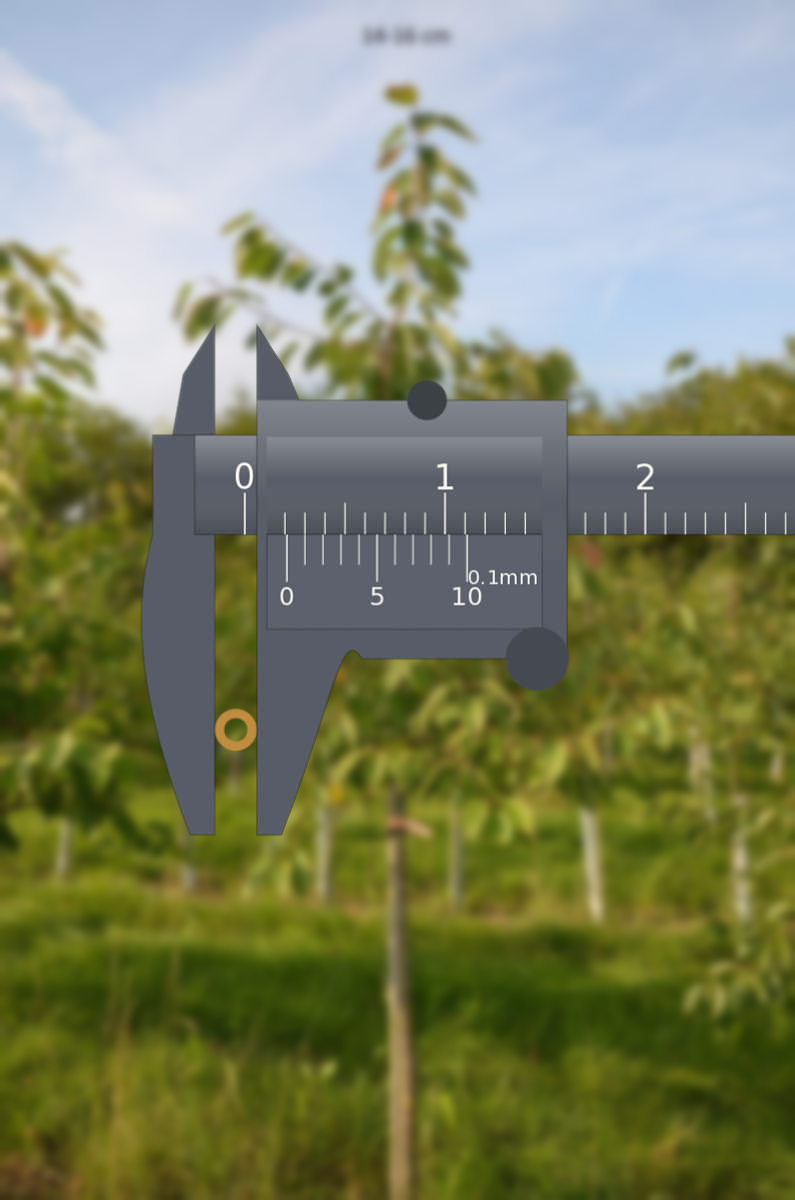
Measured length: 2.1 mm
